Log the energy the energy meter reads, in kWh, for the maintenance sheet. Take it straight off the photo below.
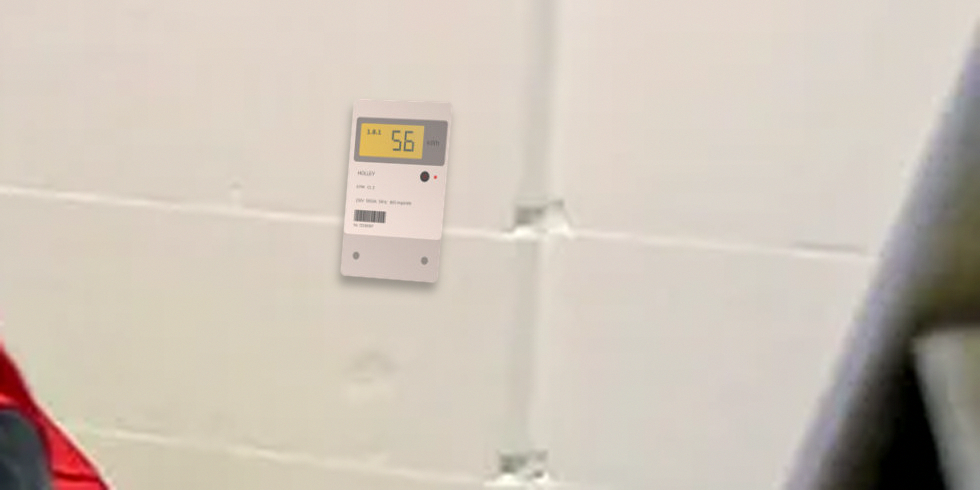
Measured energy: 56 kWh
